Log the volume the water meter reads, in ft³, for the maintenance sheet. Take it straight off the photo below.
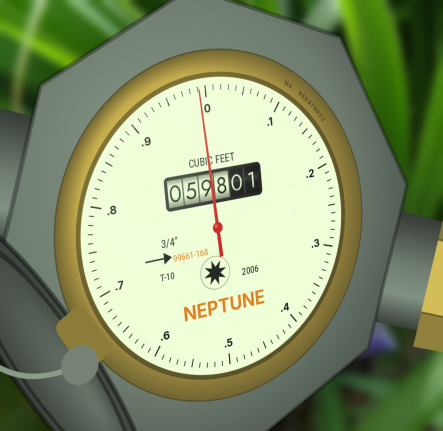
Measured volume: 59800.99 ft³
